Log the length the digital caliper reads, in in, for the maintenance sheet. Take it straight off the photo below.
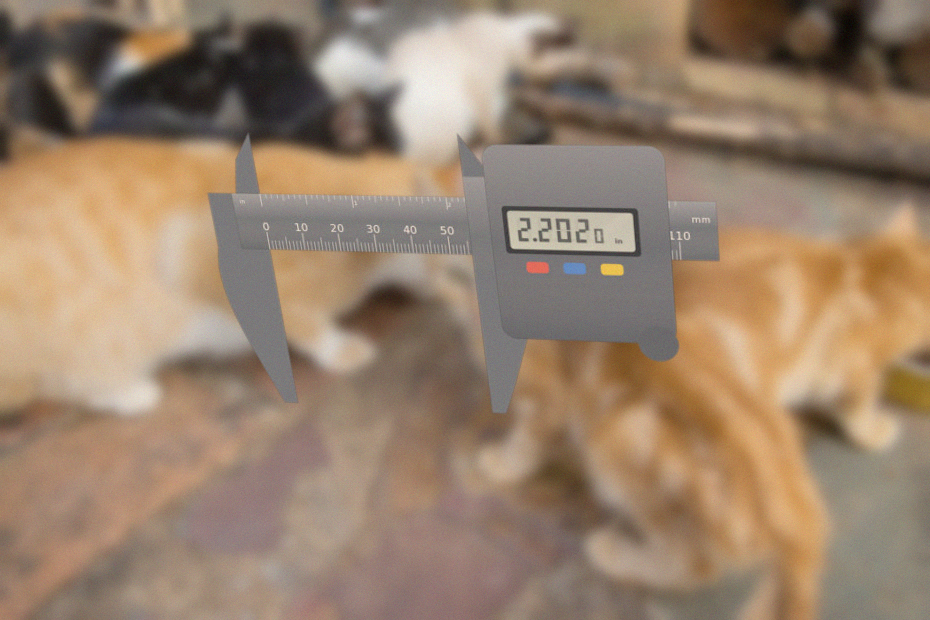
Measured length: 2.2020 in
